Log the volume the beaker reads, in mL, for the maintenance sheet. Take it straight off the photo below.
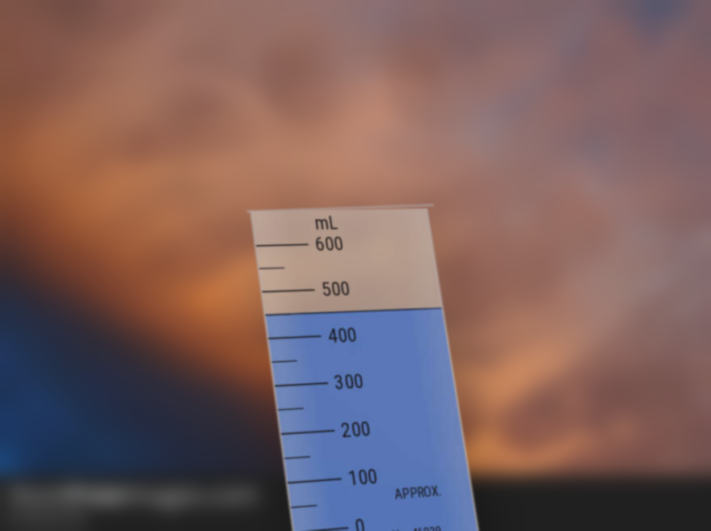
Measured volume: 450 mL
